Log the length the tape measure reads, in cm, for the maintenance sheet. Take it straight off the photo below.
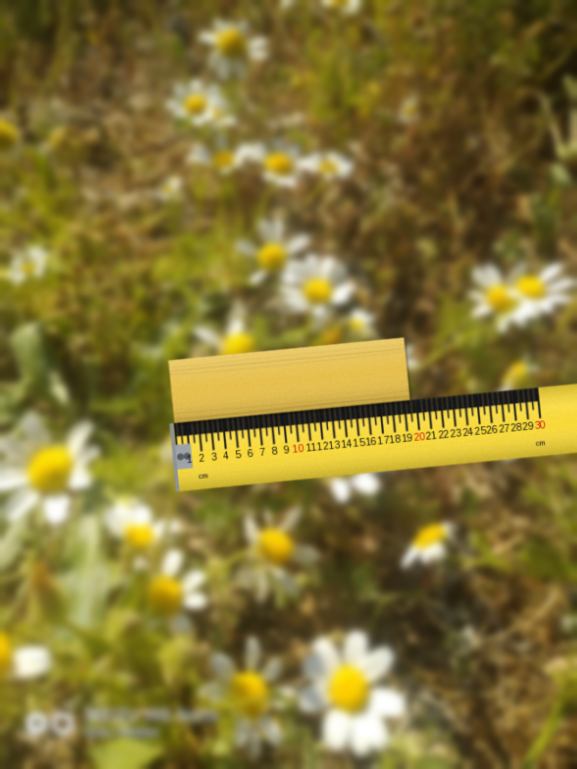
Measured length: 19.5 cm
